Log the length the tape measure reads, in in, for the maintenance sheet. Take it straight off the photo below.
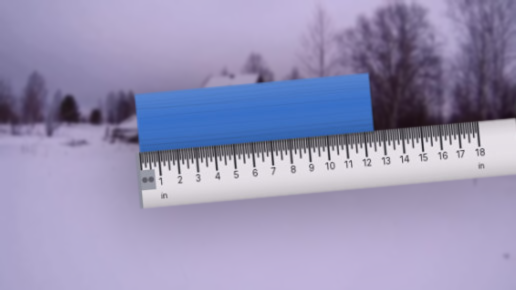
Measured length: 12.5 in
